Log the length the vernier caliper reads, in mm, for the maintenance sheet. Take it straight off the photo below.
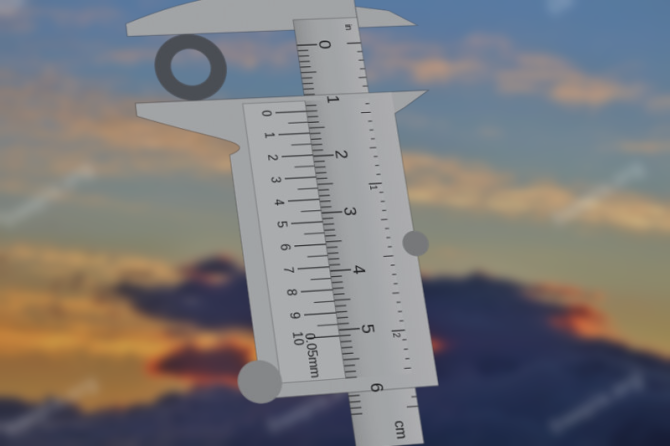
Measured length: 12.0 mm
